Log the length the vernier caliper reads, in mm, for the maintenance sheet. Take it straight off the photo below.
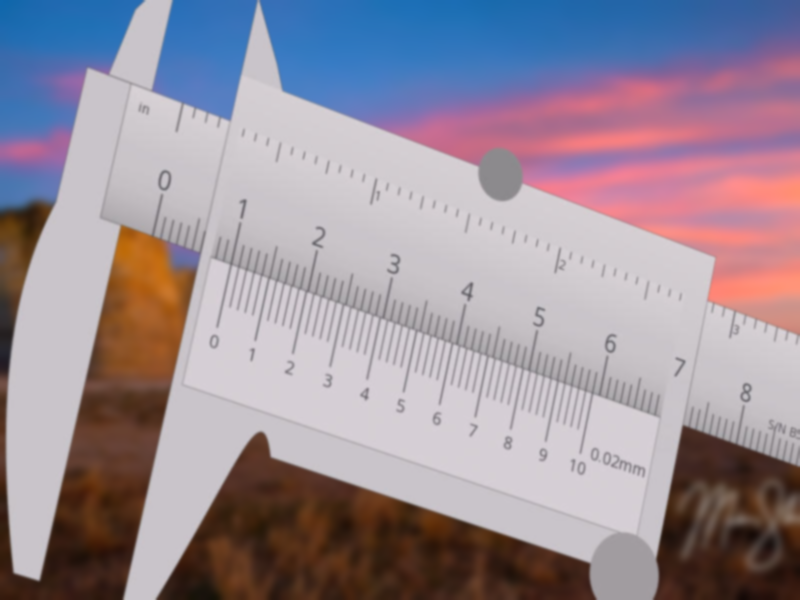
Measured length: 10.0 mm
